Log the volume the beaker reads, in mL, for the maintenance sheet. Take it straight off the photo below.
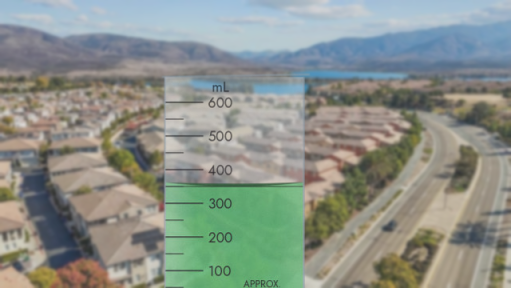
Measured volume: 350 mL
